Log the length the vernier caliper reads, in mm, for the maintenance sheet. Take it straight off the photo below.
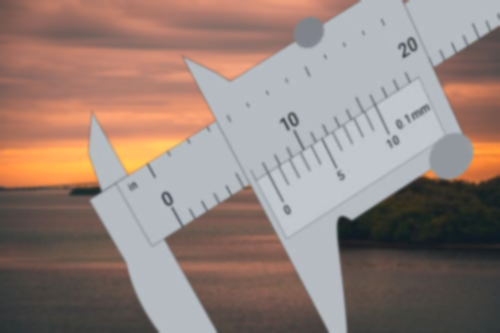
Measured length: 7.0 mm
